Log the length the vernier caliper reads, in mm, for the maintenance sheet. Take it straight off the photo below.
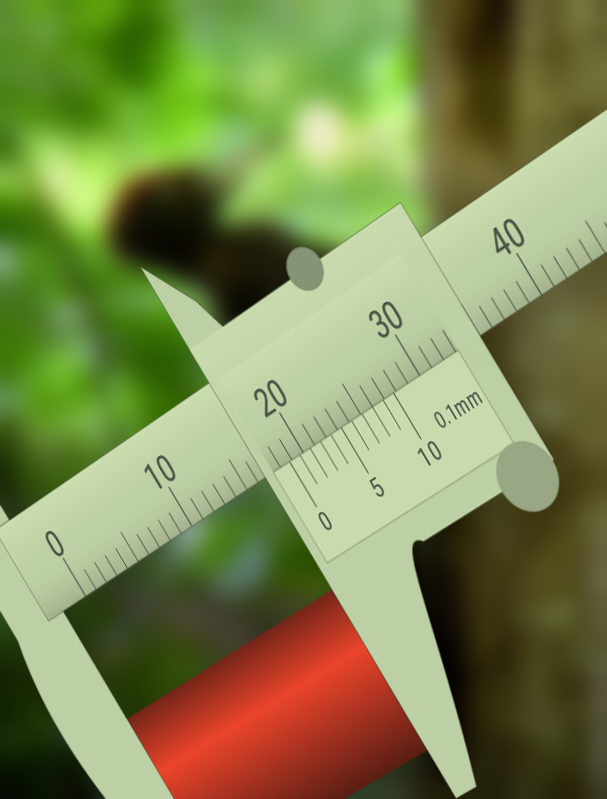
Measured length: 18.8 mm
